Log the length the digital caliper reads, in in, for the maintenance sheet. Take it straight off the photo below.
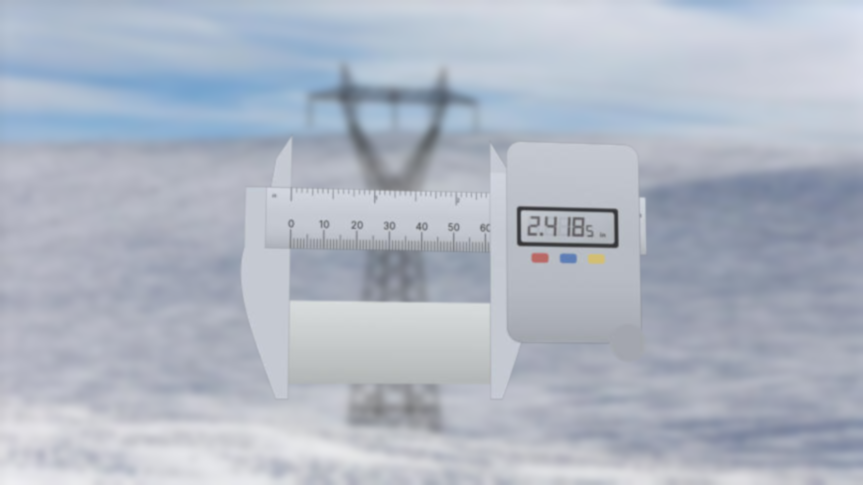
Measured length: 2.4185 in
